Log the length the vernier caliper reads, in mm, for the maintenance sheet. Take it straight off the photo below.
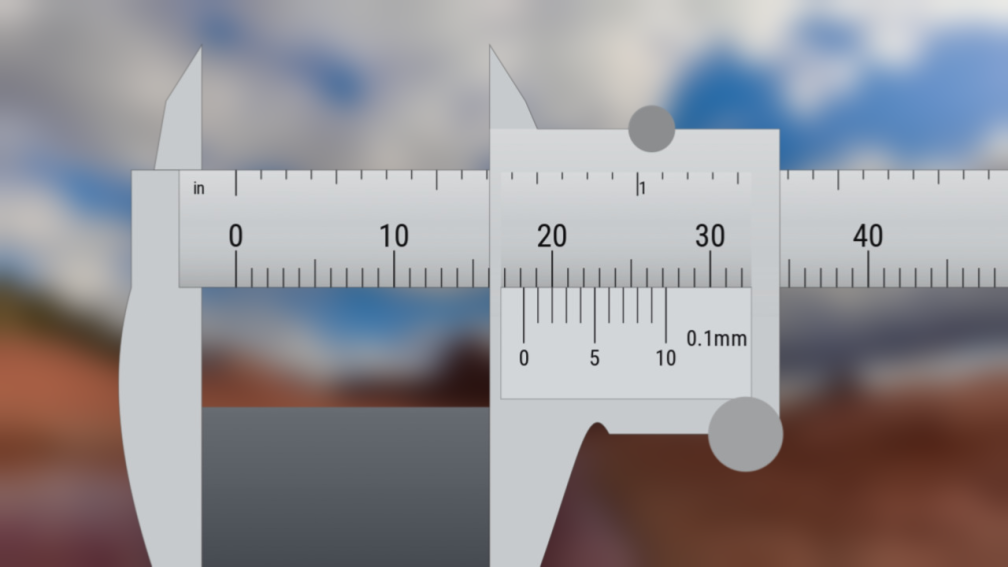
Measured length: 18.2 mm
